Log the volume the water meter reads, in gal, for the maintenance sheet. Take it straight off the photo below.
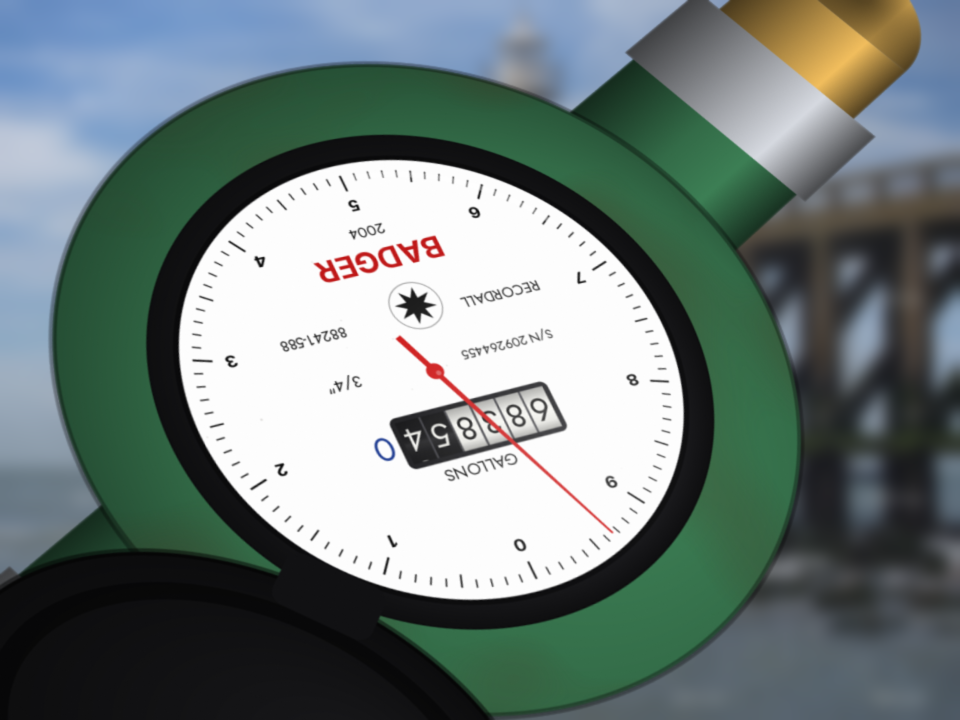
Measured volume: 6838539.3 gal
